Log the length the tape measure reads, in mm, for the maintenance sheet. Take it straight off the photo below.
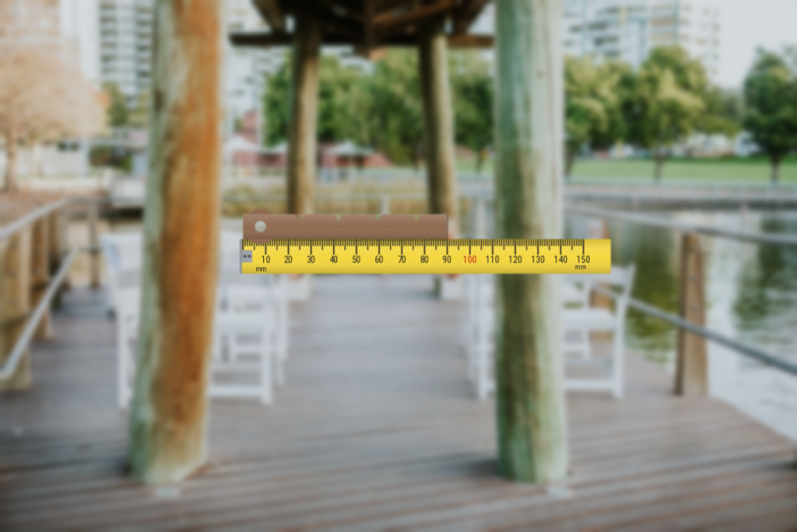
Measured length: 90 mm
